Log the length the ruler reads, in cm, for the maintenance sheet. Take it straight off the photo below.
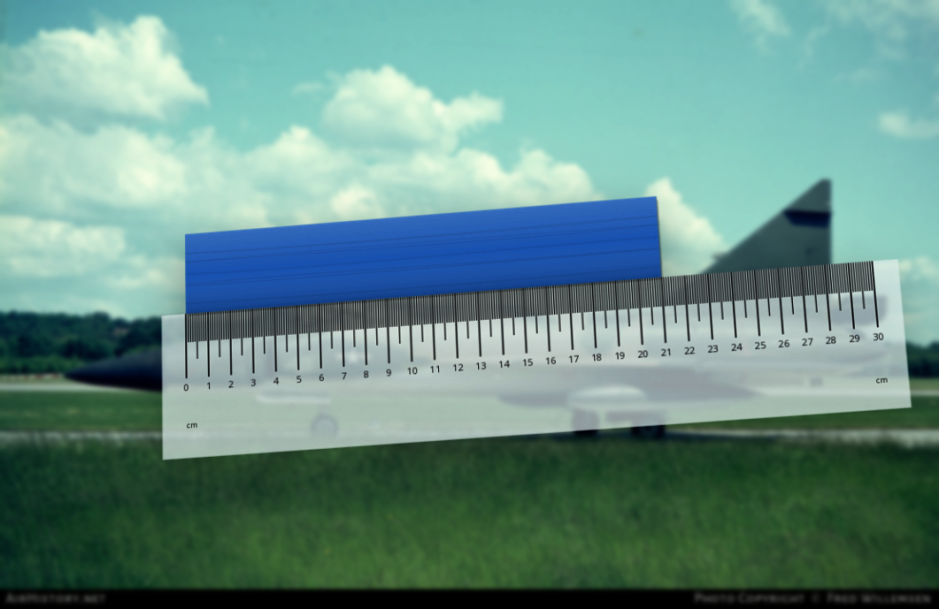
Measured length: 21 cm
